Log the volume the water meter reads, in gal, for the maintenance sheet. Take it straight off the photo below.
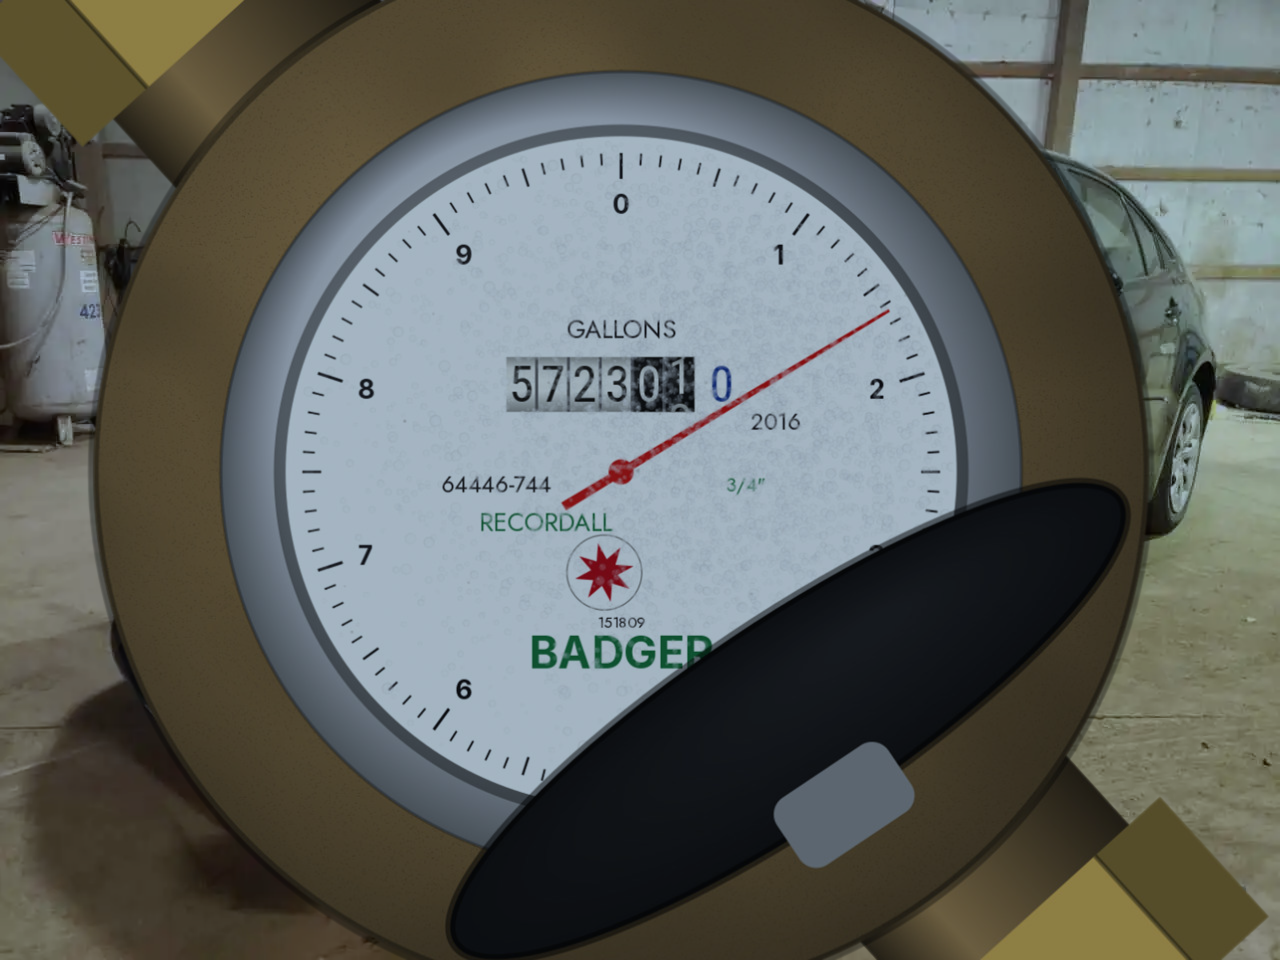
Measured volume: 5723011.6 gal
